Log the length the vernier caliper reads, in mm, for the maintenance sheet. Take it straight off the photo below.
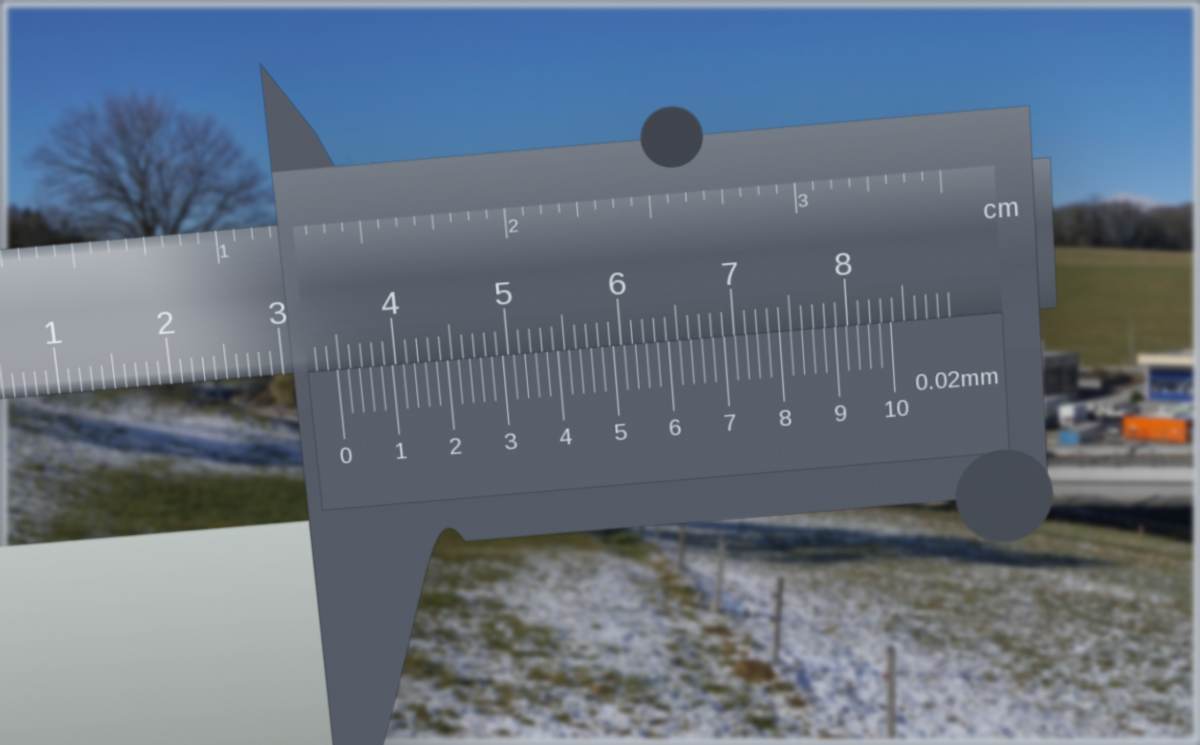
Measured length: 34.8 mm
